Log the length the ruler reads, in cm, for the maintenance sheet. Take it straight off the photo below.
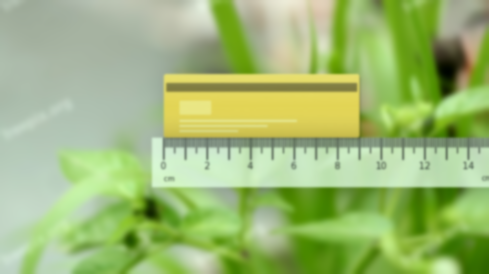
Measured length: 9 cm
